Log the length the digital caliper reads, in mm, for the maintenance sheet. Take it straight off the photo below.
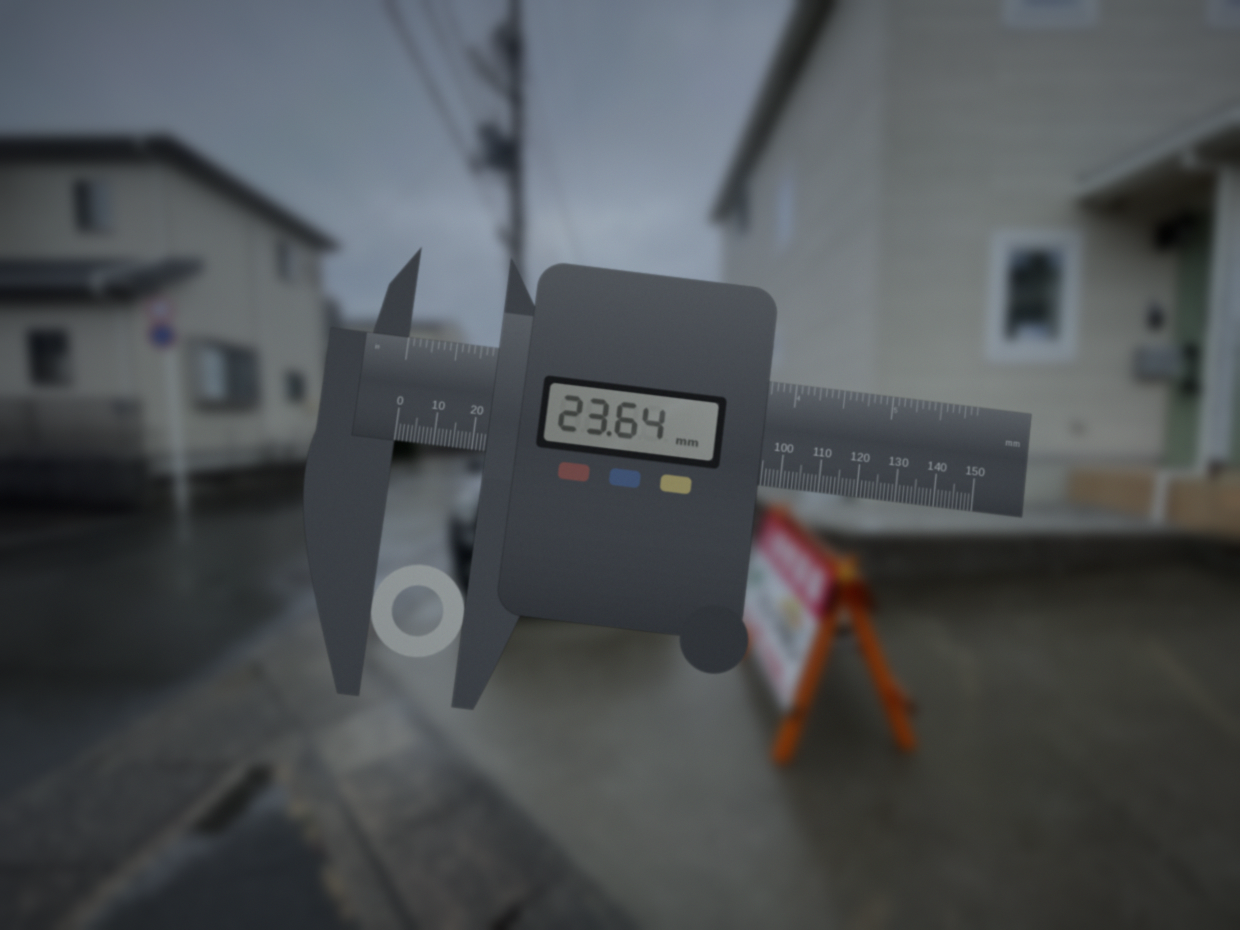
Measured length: 23.64 mm
